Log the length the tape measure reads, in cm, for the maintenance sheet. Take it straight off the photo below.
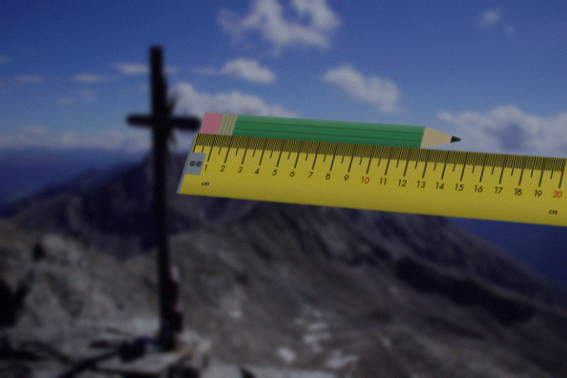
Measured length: 14.5 cm
